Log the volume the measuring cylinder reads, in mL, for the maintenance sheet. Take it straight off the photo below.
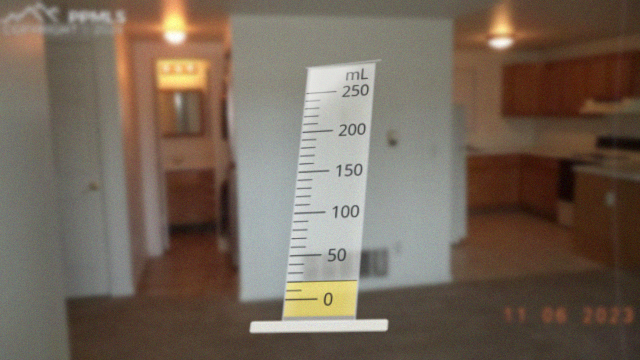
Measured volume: 20 mL
